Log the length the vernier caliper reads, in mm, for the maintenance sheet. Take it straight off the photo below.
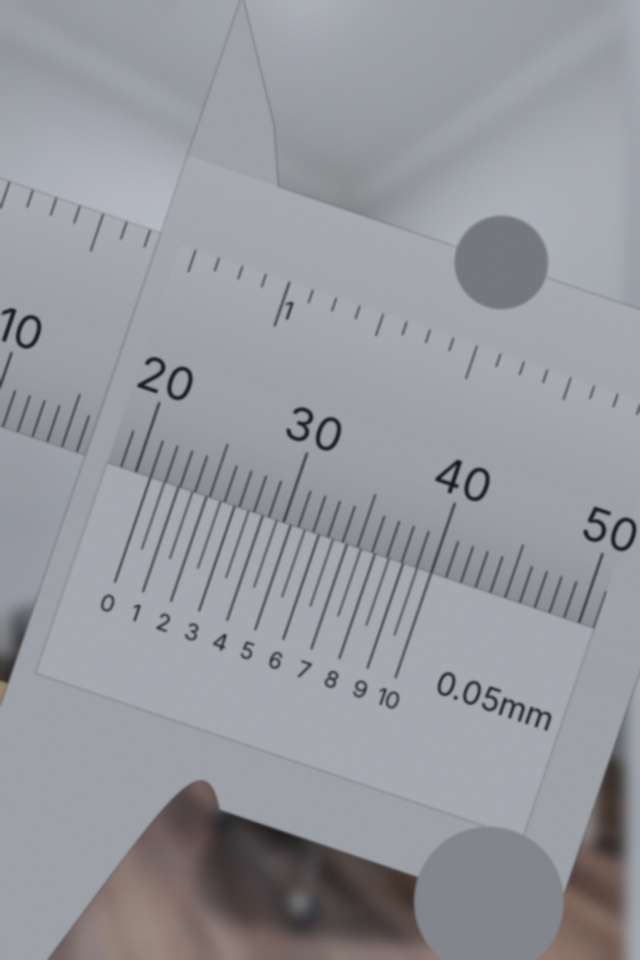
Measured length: 21.0 mm
